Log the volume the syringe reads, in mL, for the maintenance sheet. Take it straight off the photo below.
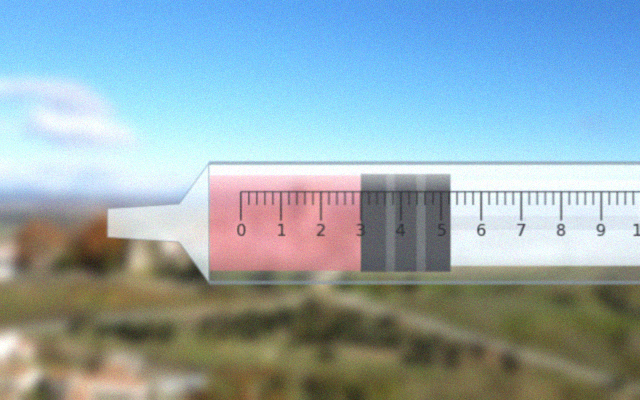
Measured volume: 3 mL
